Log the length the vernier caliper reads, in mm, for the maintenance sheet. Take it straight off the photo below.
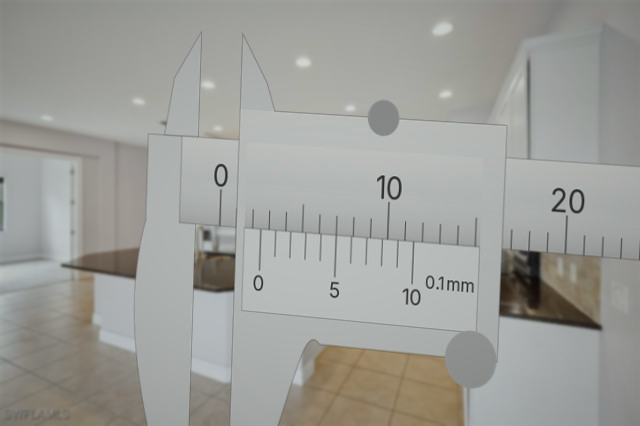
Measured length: 2.5 mm
